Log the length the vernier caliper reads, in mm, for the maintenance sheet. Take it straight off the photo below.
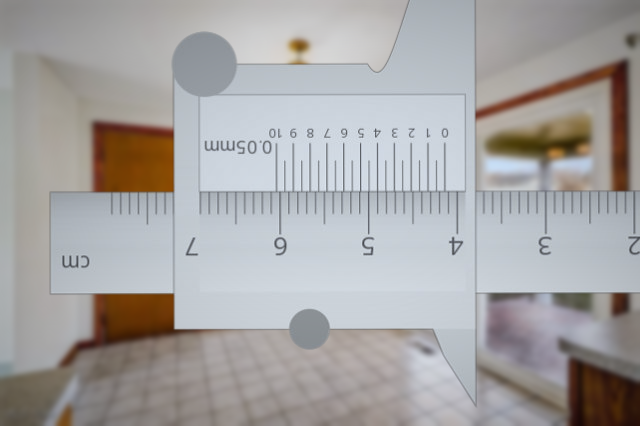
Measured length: 41.4 mm
